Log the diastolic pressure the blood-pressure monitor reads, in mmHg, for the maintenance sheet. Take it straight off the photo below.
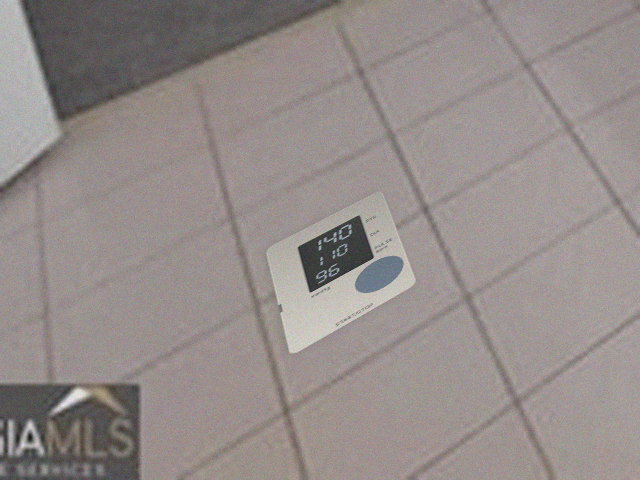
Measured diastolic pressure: 110 mmHg
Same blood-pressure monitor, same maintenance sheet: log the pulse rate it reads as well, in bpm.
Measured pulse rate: 96 bpm
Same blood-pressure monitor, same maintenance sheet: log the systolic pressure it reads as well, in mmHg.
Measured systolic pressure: 140 mmHg
